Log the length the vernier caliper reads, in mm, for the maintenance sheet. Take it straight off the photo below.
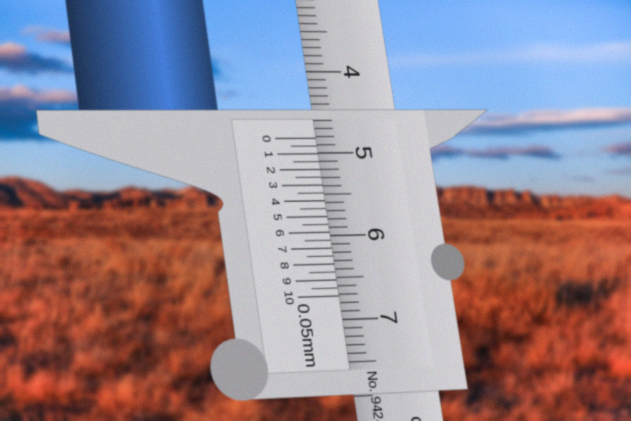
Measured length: 48.2 mm
